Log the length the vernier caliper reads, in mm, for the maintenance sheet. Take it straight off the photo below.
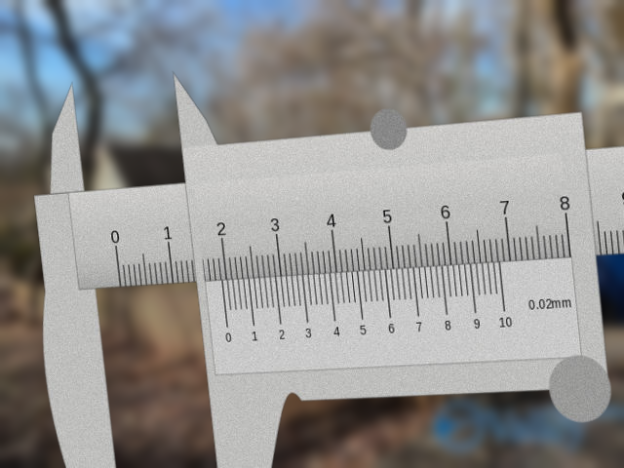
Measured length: 19.2 mm
